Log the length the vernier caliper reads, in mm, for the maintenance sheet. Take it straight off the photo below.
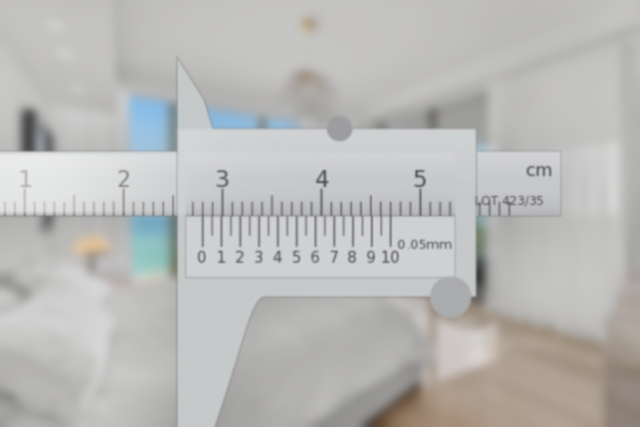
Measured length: 28.0 mm
